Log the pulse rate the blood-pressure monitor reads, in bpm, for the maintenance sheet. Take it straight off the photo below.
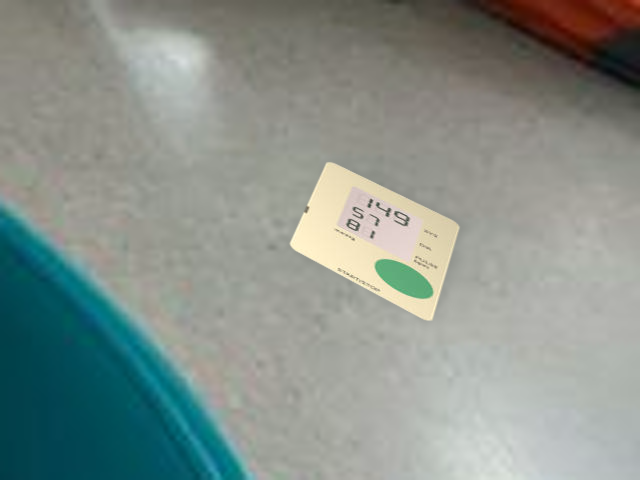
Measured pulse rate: 81 bpm
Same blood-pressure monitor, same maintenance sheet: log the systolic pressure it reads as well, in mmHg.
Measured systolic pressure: 149 mmHg
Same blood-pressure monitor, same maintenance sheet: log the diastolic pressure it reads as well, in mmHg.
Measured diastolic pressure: 57 mmHg
